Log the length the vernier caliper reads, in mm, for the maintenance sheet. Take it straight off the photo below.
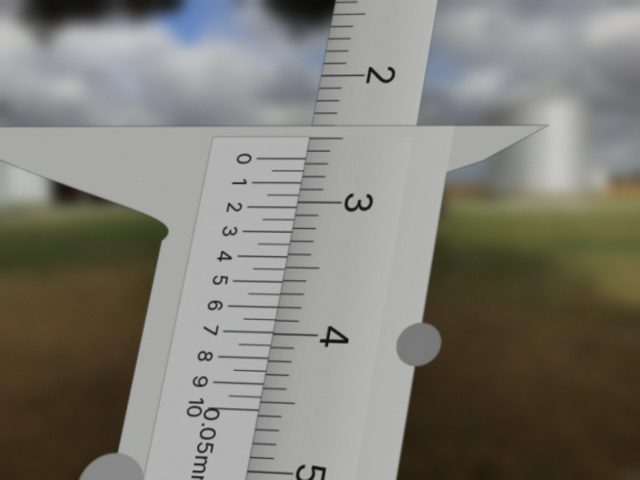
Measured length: 26.6 mm
